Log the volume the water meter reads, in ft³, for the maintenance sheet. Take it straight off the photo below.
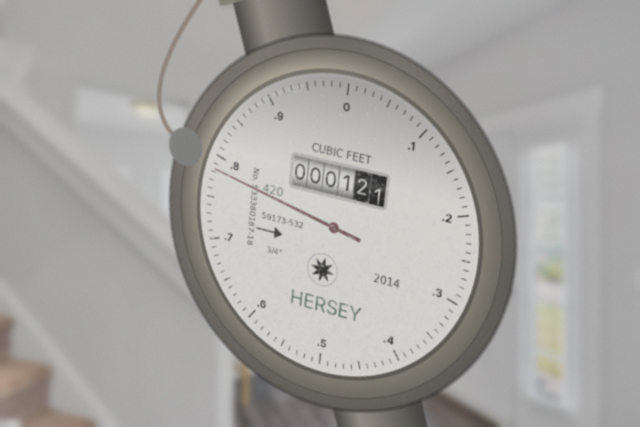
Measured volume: 120.78 ft³
